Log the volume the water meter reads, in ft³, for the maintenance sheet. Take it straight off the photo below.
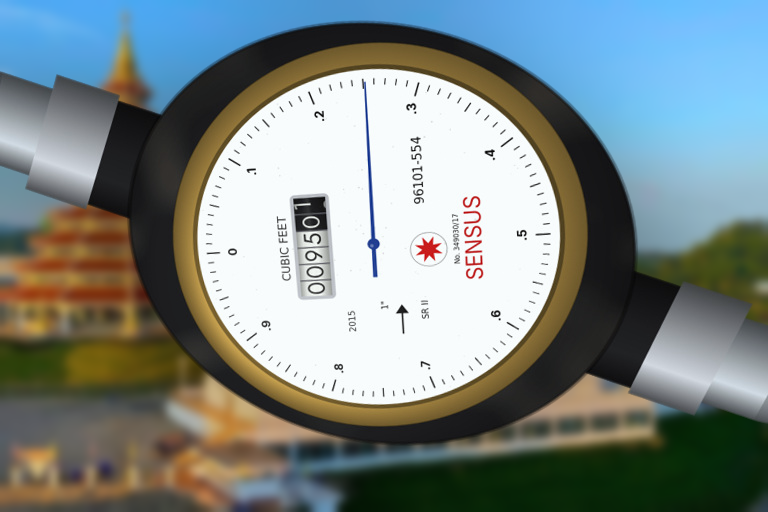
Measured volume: 9501.25 ft³
